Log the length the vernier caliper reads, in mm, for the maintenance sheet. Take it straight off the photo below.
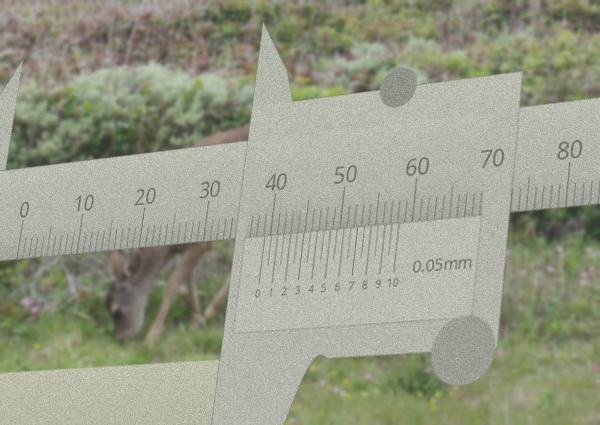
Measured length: 39.2 mm
